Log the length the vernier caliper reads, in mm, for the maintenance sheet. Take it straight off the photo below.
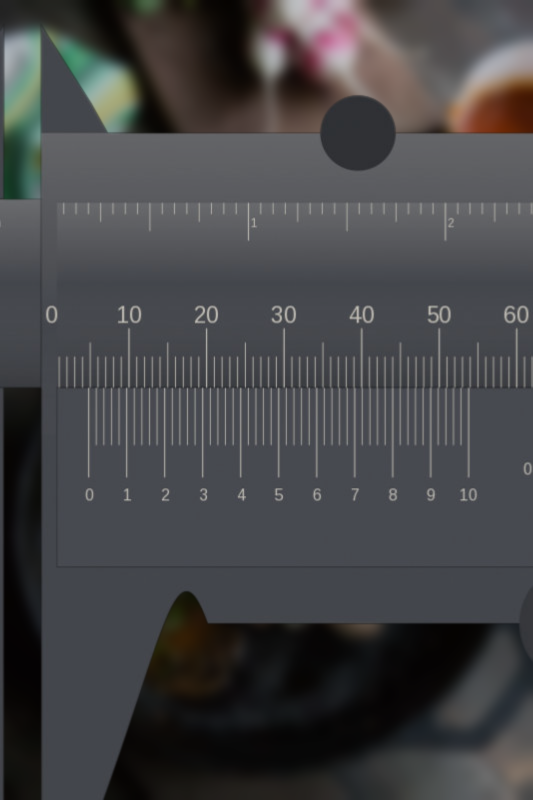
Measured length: 4.8 mm
